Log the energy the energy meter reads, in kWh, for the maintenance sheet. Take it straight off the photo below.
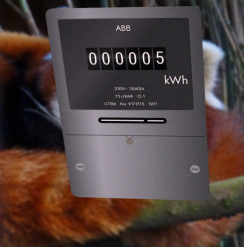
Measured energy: 5 kWh
